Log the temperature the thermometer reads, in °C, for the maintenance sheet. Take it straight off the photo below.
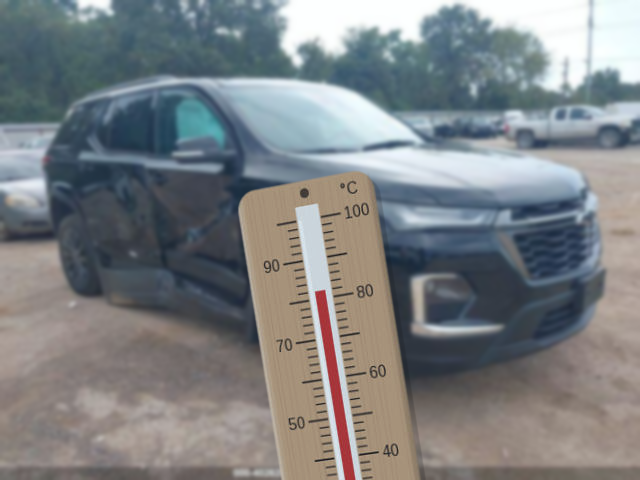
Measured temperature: 82 °C
